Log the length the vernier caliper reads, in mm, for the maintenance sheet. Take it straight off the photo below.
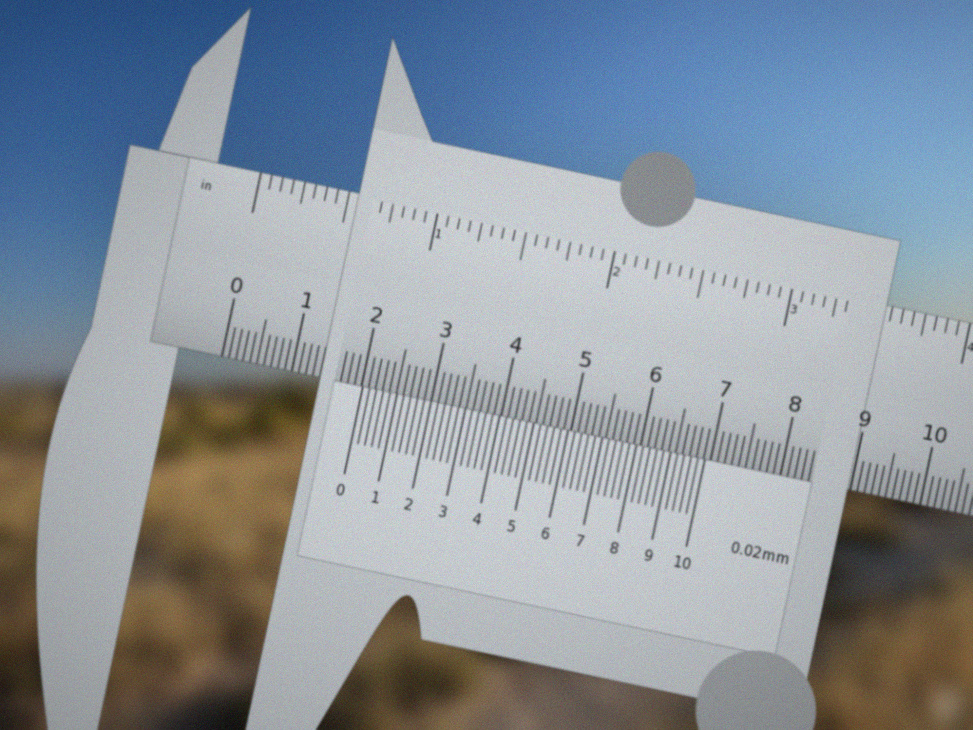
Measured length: 20.2 mm
